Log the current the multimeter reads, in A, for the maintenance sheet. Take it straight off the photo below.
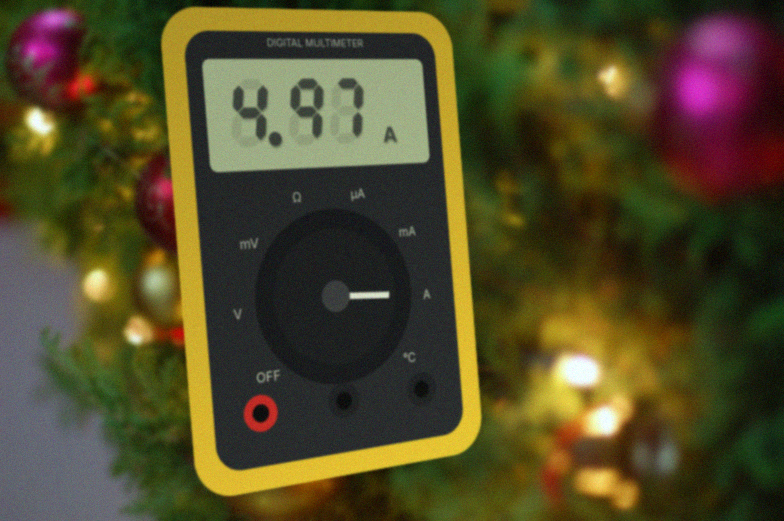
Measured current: 4.97 A
